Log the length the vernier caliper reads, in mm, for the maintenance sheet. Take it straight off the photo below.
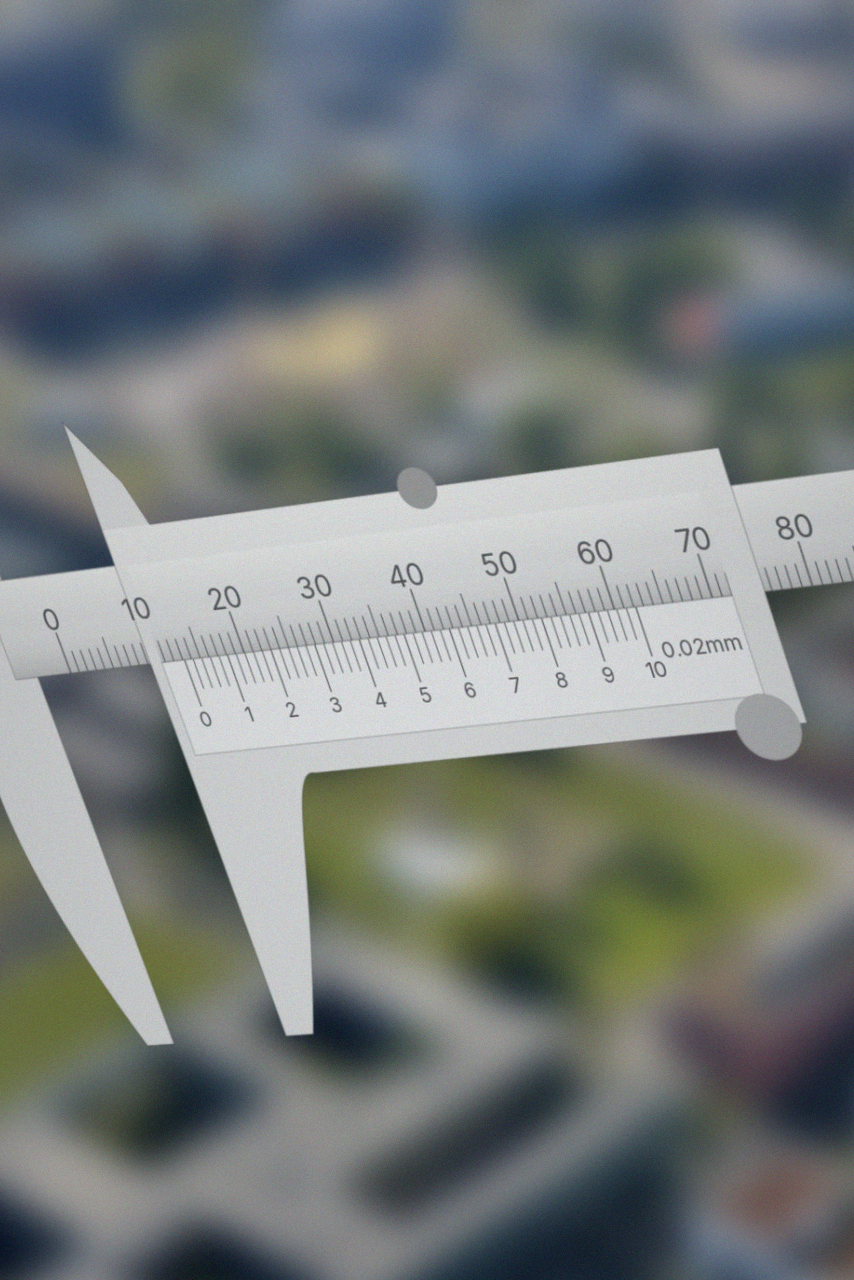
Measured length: 13.2 mm
